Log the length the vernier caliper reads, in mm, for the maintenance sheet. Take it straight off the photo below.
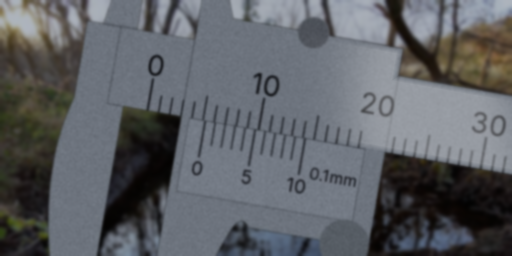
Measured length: 5.2 mm
